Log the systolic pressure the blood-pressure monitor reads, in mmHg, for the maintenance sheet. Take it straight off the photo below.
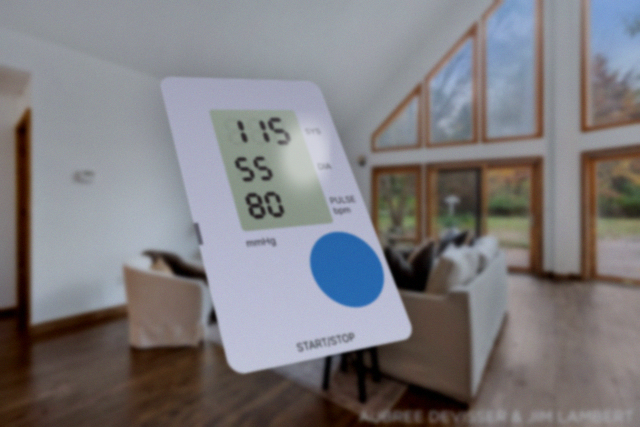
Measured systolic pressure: 115 mmHg
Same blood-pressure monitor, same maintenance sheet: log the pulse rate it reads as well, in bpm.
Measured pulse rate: 80 bpm
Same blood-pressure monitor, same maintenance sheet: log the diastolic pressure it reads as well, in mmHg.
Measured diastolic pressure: 55 mmHg
